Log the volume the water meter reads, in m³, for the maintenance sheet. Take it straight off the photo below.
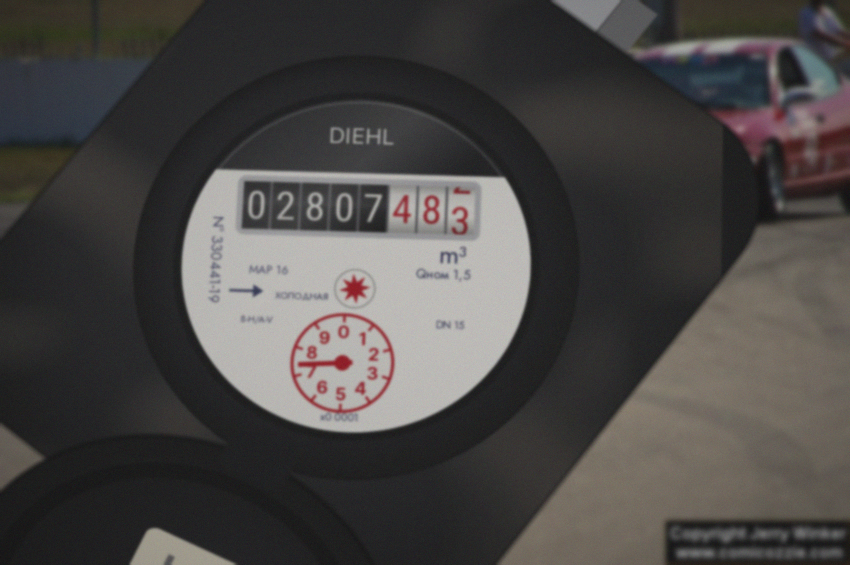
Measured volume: 2807.4827 m³
